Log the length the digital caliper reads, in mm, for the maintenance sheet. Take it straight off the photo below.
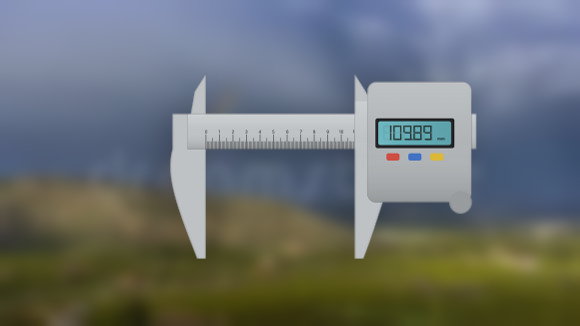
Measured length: 109.89 mm
